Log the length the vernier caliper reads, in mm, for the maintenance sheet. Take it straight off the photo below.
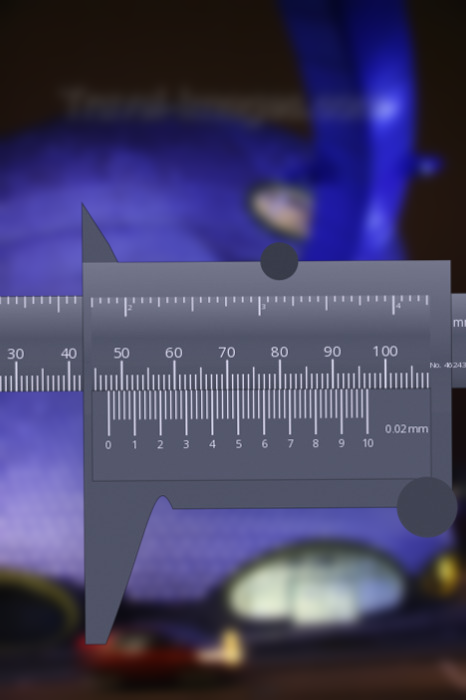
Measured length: 47.5 mm
